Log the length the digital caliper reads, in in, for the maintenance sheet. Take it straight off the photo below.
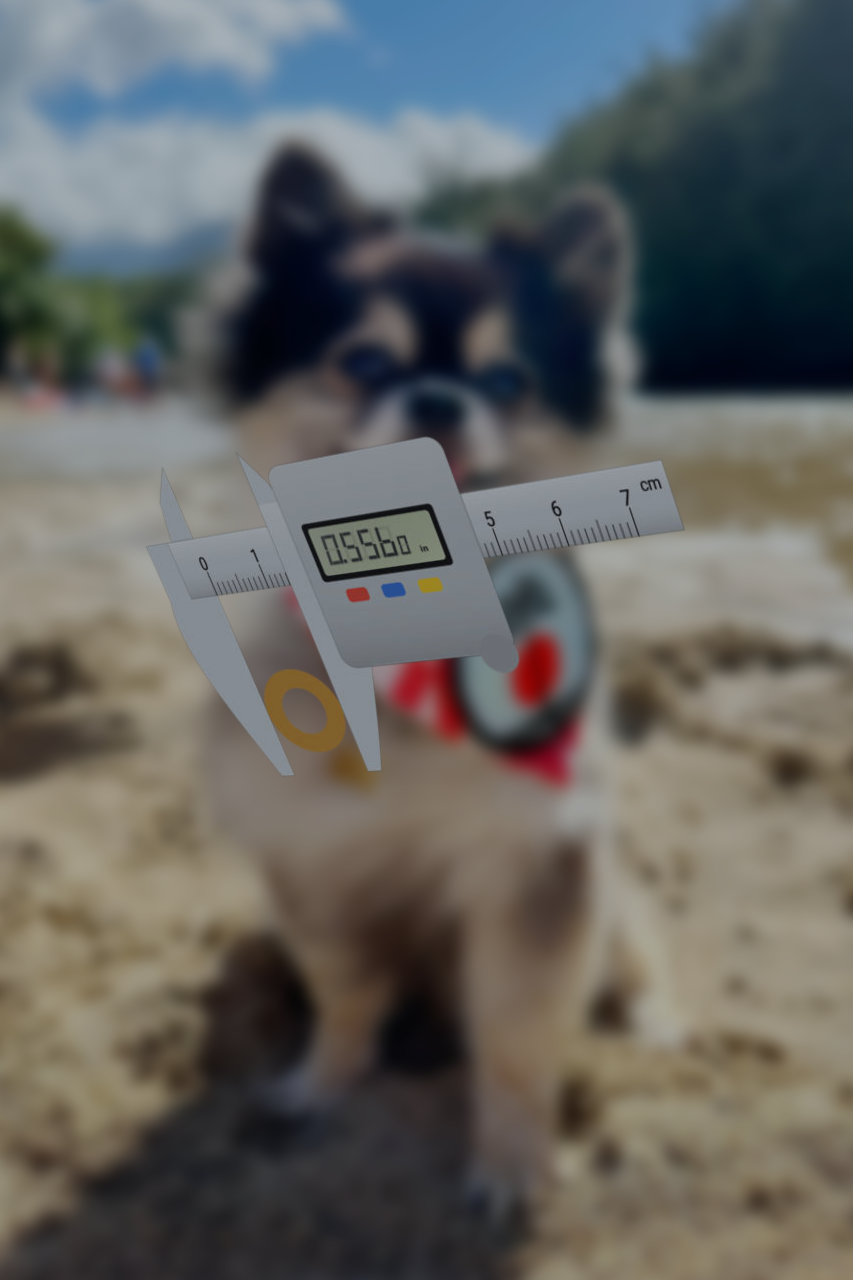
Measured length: 0.5560 in
